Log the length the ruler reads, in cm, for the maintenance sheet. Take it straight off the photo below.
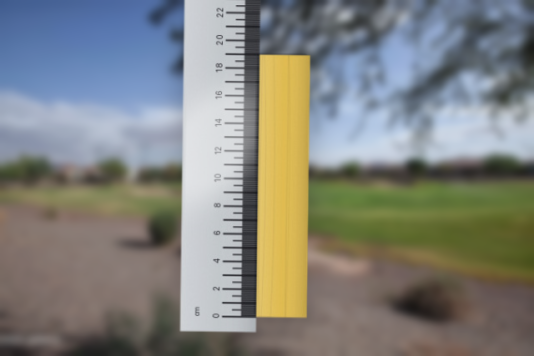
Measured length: 19 cm
